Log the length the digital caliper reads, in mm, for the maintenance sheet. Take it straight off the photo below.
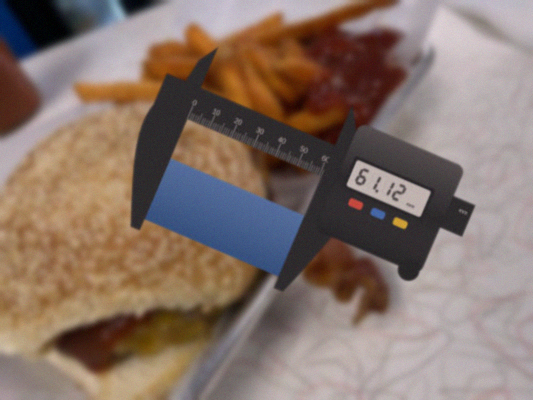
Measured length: 61.12 mm
